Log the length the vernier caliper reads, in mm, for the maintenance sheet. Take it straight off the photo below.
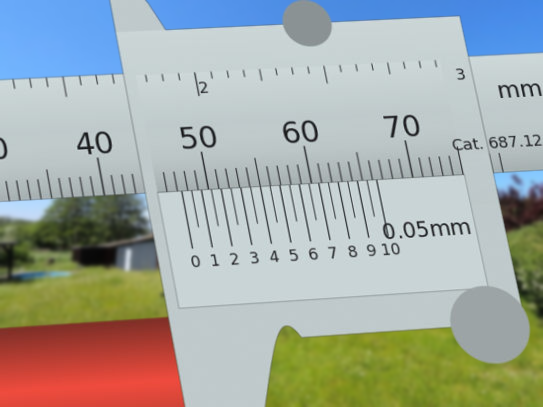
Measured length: 47.4 mm
